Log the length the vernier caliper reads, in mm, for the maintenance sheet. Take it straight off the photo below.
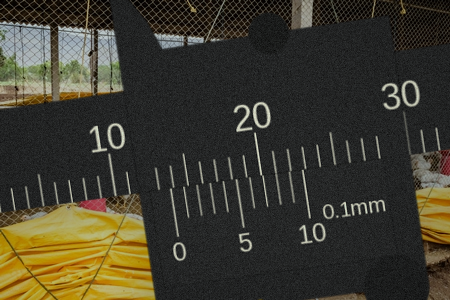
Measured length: 13.8 mm
